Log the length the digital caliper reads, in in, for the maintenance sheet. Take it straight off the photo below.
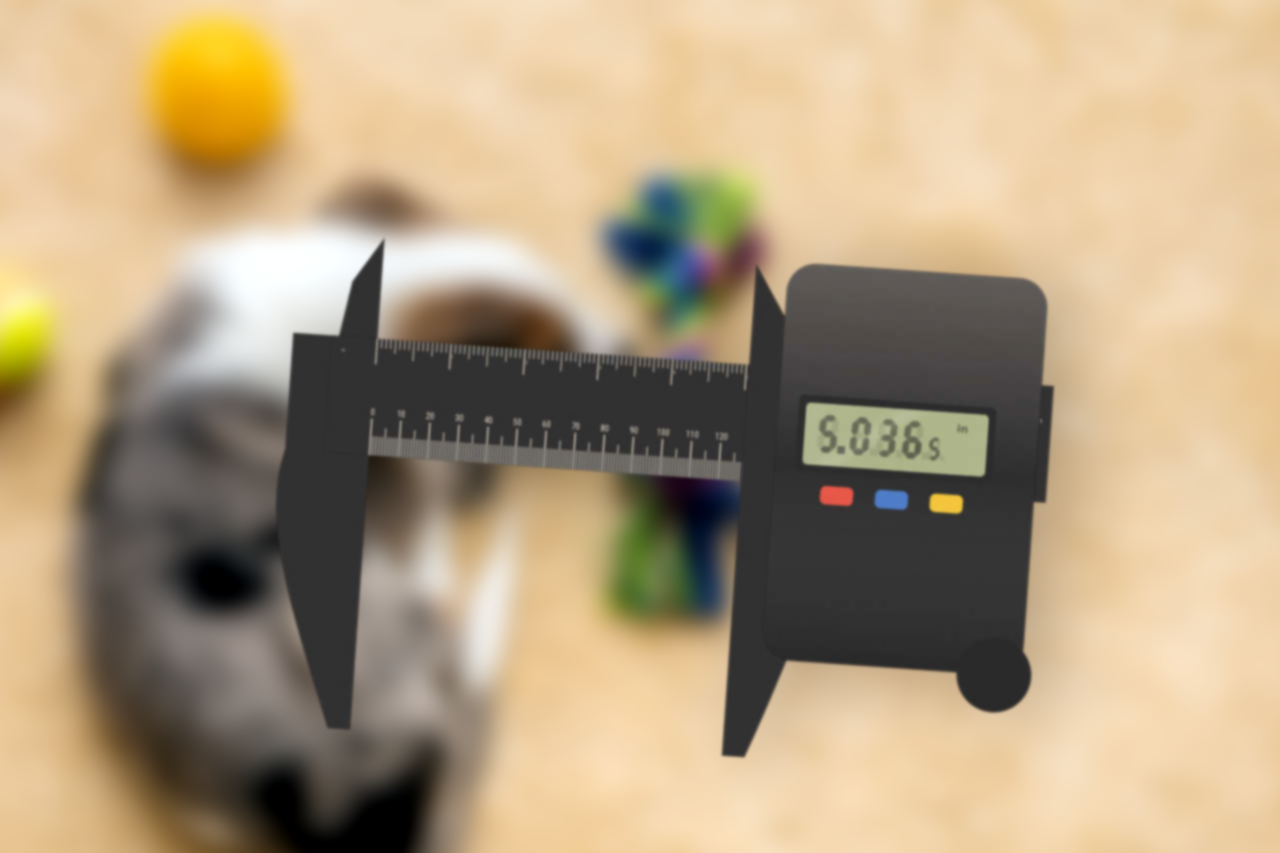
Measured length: 5.0365 in
